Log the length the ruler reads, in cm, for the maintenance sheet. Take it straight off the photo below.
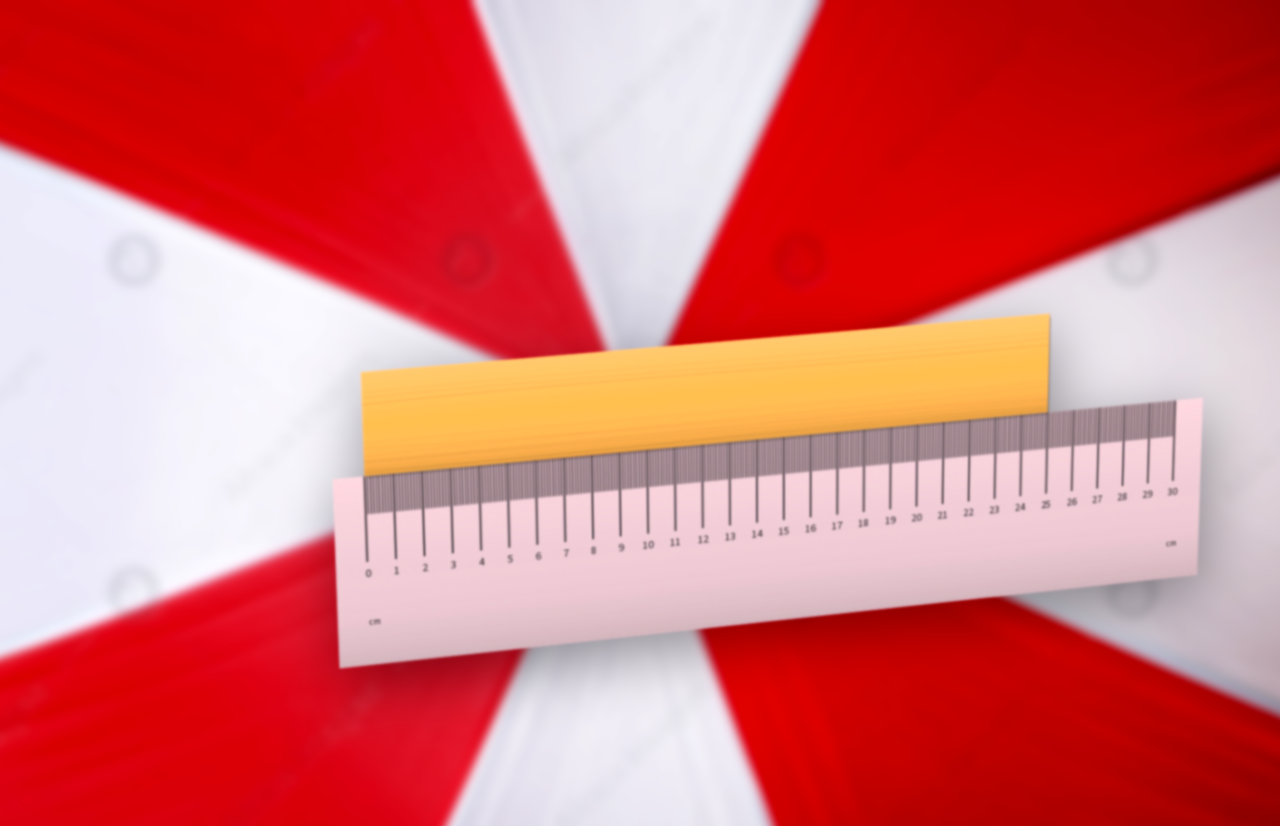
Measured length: 25 cm
